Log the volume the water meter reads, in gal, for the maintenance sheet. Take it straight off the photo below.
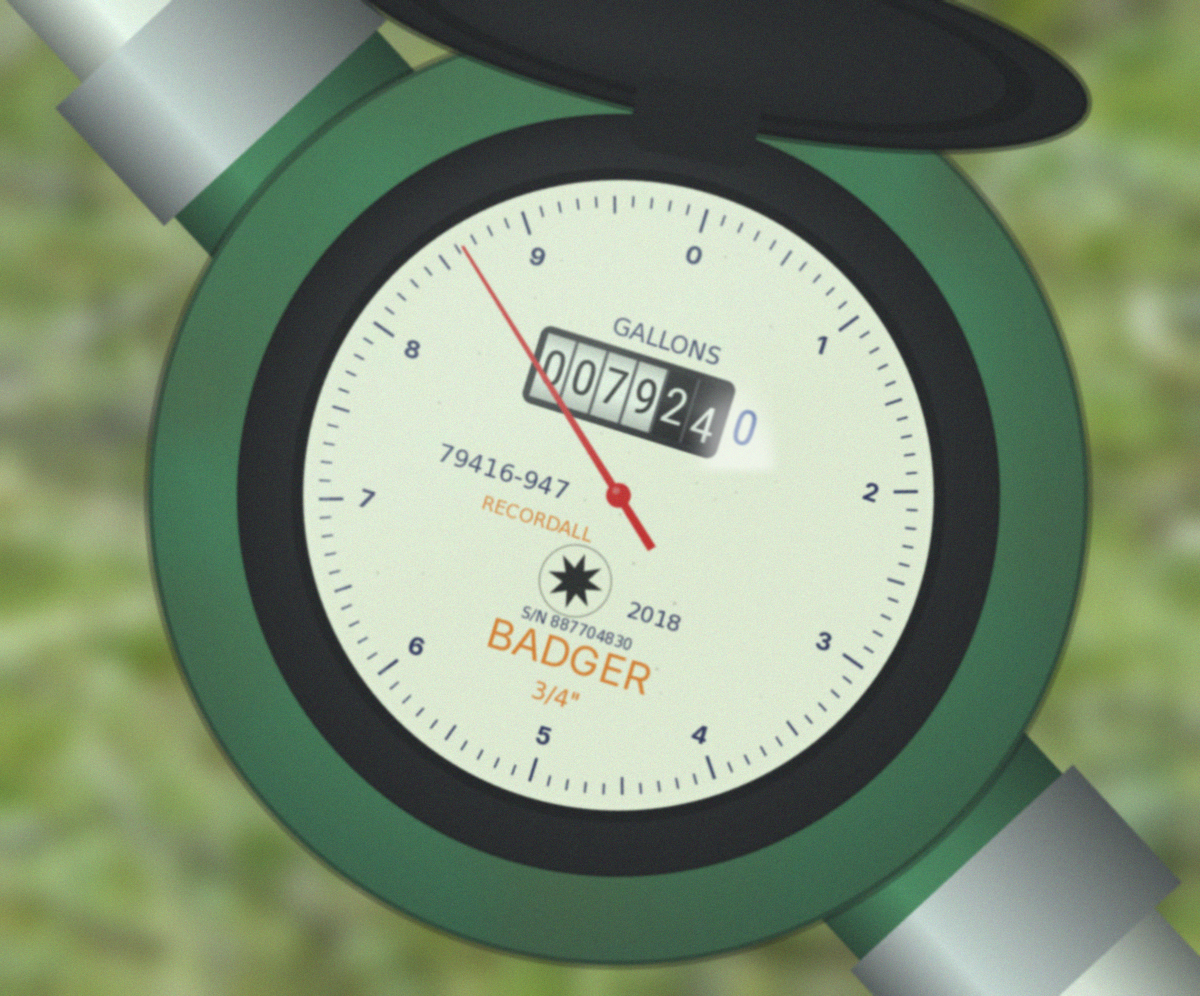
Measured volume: 79238.6 gal
